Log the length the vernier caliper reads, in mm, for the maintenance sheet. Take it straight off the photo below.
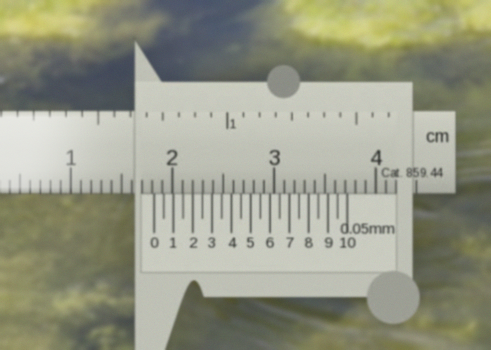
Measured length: 18.2 mm
